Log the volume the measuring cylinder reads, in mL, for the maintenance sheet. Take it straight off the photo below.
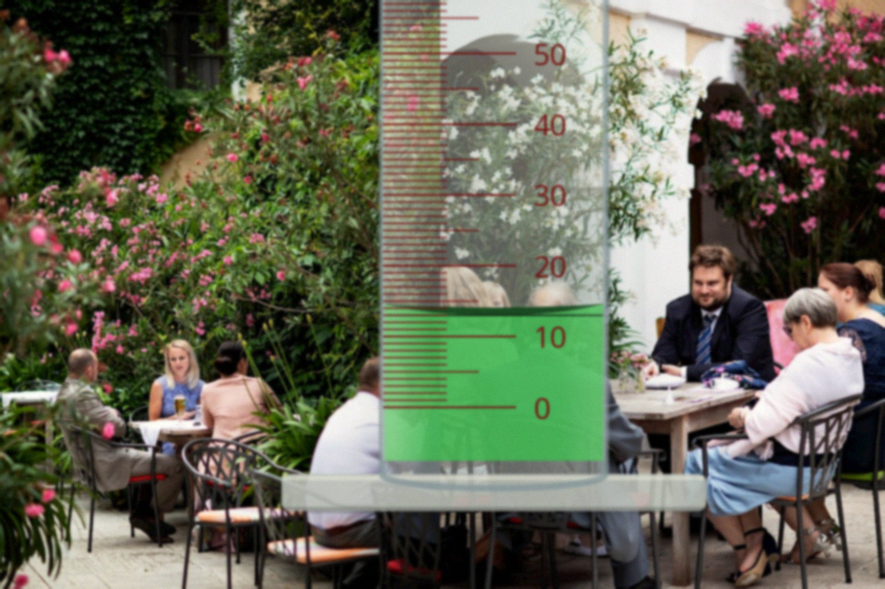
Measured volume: 13 mL
